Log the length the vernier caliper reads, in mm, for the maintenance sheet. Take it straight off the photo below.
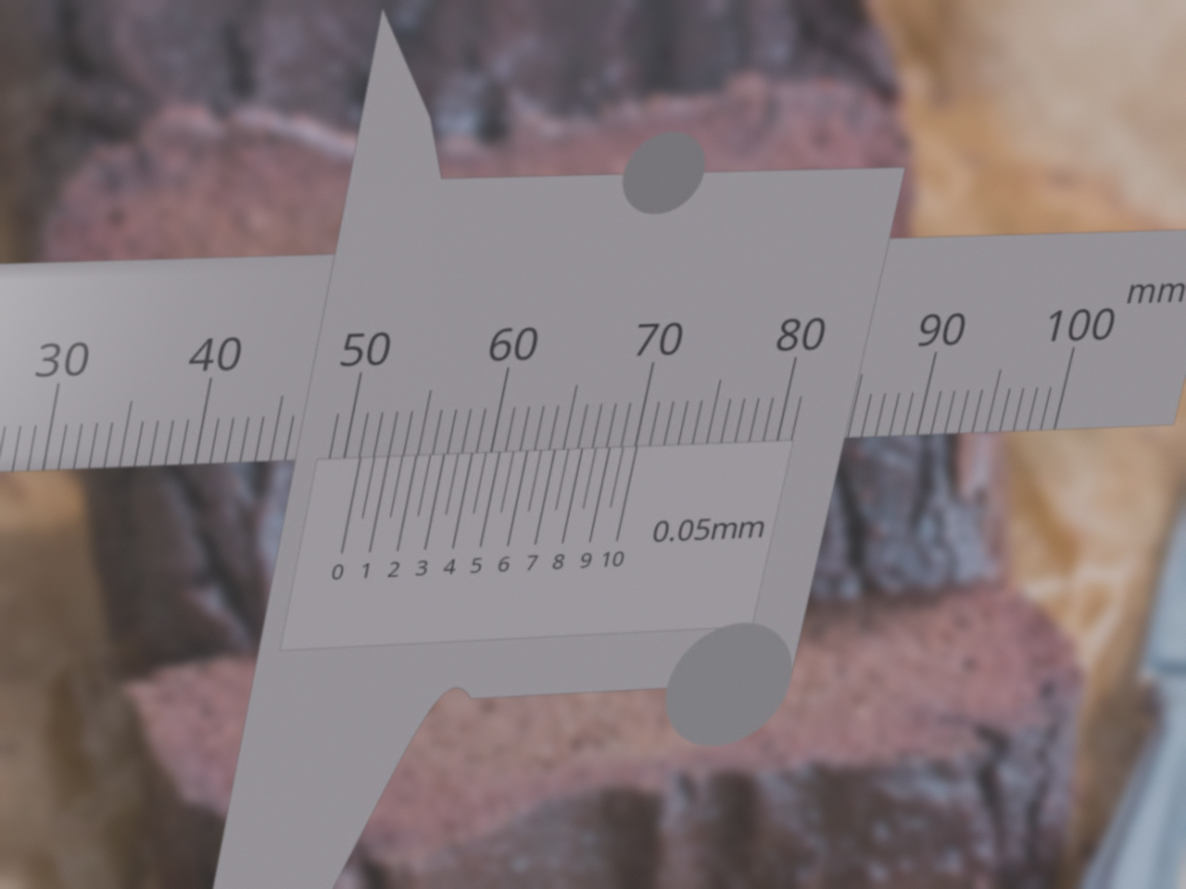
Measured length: 51.1 mm
